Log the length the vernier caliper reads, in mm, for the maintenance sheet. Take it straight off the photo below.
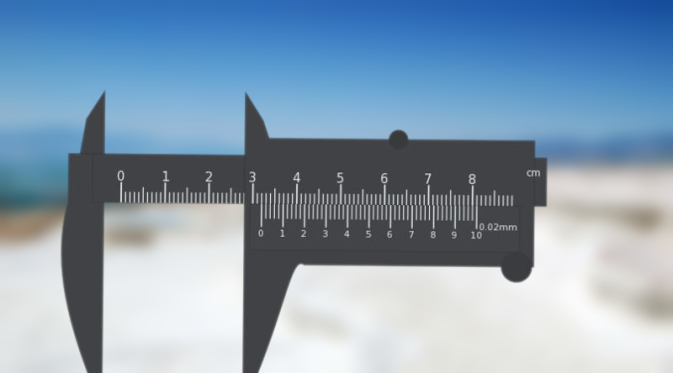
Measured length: 32.0 mm
